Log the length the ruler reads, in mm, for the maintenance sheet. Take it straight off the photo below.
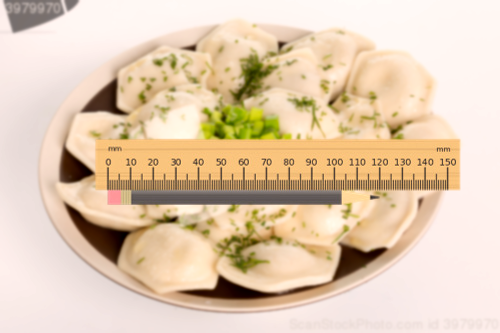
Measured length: 120 mm
